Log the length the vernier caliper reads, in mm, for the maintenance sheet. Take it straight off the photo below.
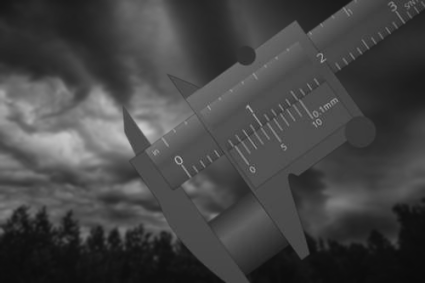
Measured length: 6.2 mm
